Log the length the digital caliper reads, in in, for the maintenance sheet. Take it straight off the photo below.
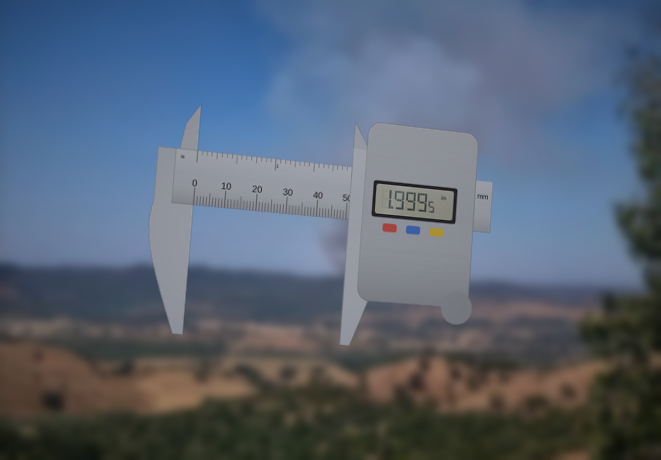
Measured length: 1.9995 in
